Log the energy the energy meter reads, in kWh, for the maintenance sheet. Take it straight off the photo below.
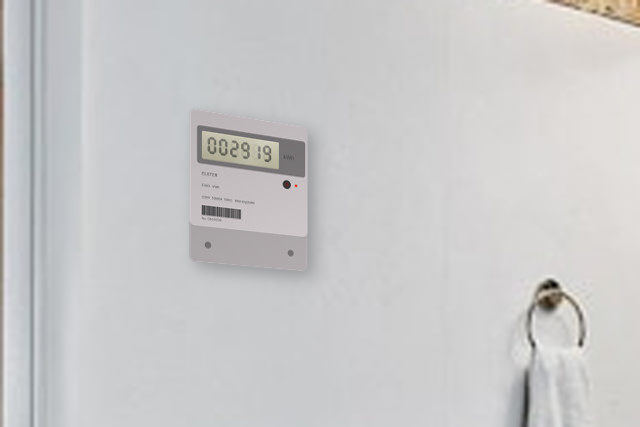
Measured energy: 2919 kWh
